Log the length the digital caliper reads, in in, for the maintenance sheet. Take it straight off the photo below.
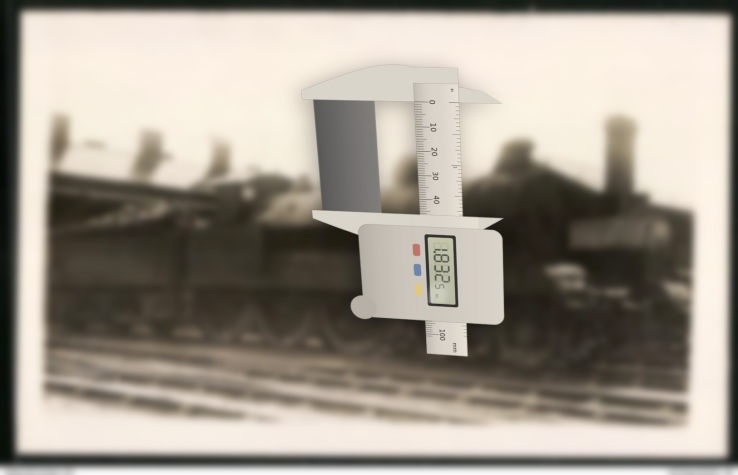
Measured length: 1.8325 in
